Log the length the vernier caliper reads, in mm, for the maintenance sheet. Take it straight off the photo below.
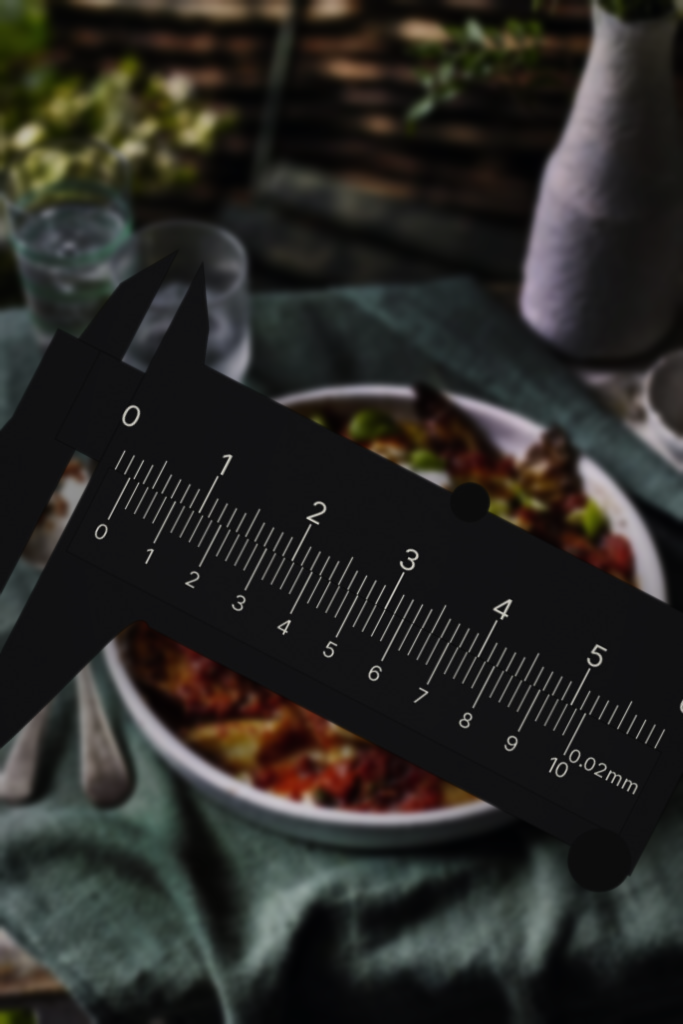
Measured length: 2.6 mm
